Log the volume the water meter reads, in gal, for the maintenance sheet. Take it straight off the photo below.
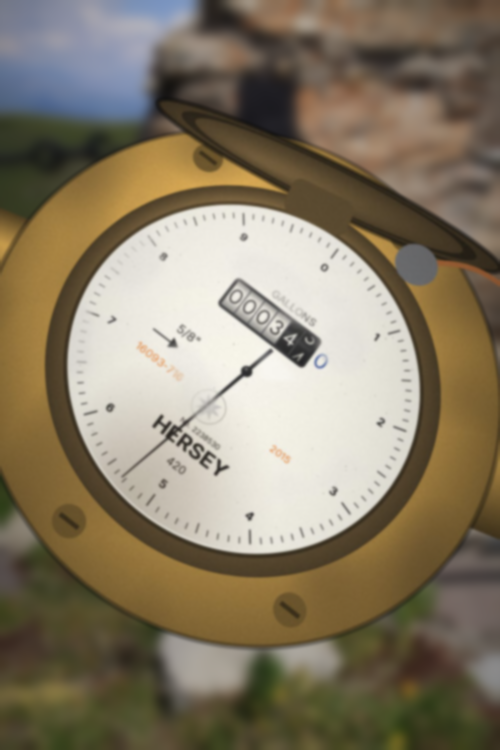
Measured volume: 3435.3 gal
